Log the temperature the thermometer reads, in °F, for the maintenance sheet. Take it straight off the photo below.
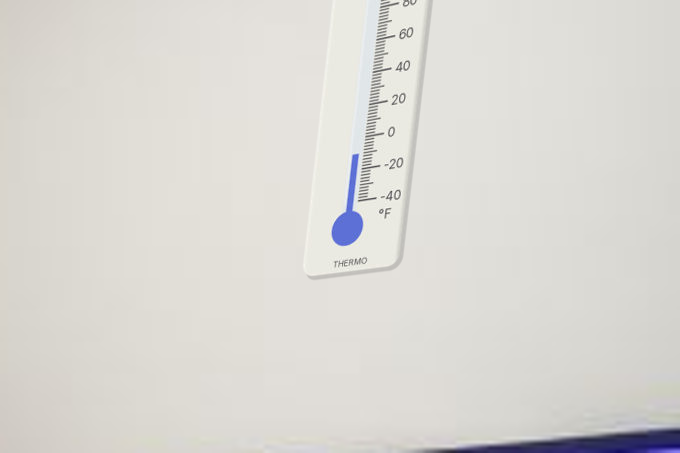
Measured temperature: -10 °F
